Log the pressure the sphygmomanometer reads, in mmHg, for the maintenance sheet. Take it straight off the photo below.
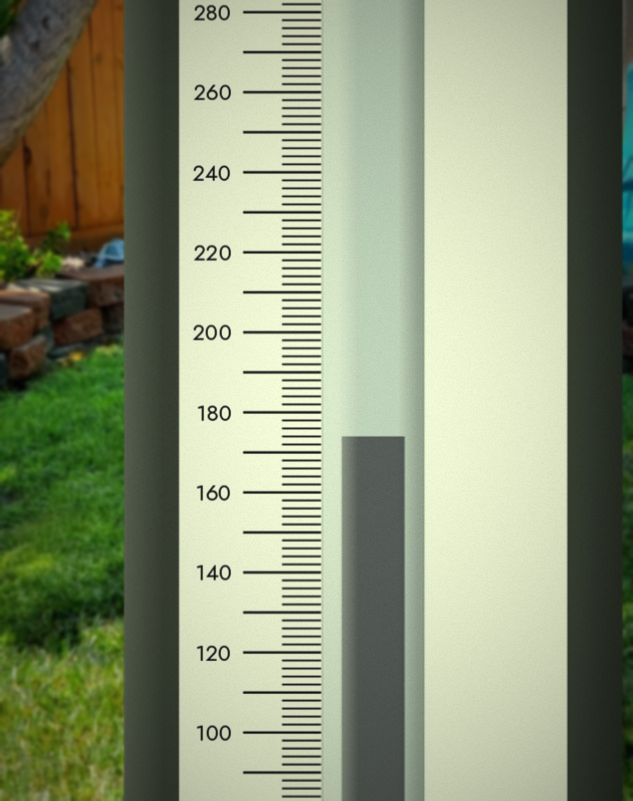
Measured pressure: 174 mmHg
